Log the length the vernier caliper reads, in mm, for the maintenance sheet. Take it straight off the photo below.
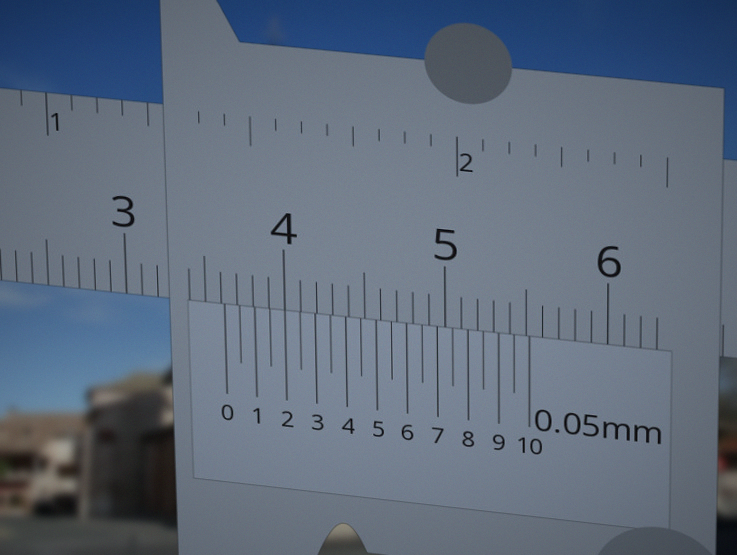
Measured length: 36.2 mm
